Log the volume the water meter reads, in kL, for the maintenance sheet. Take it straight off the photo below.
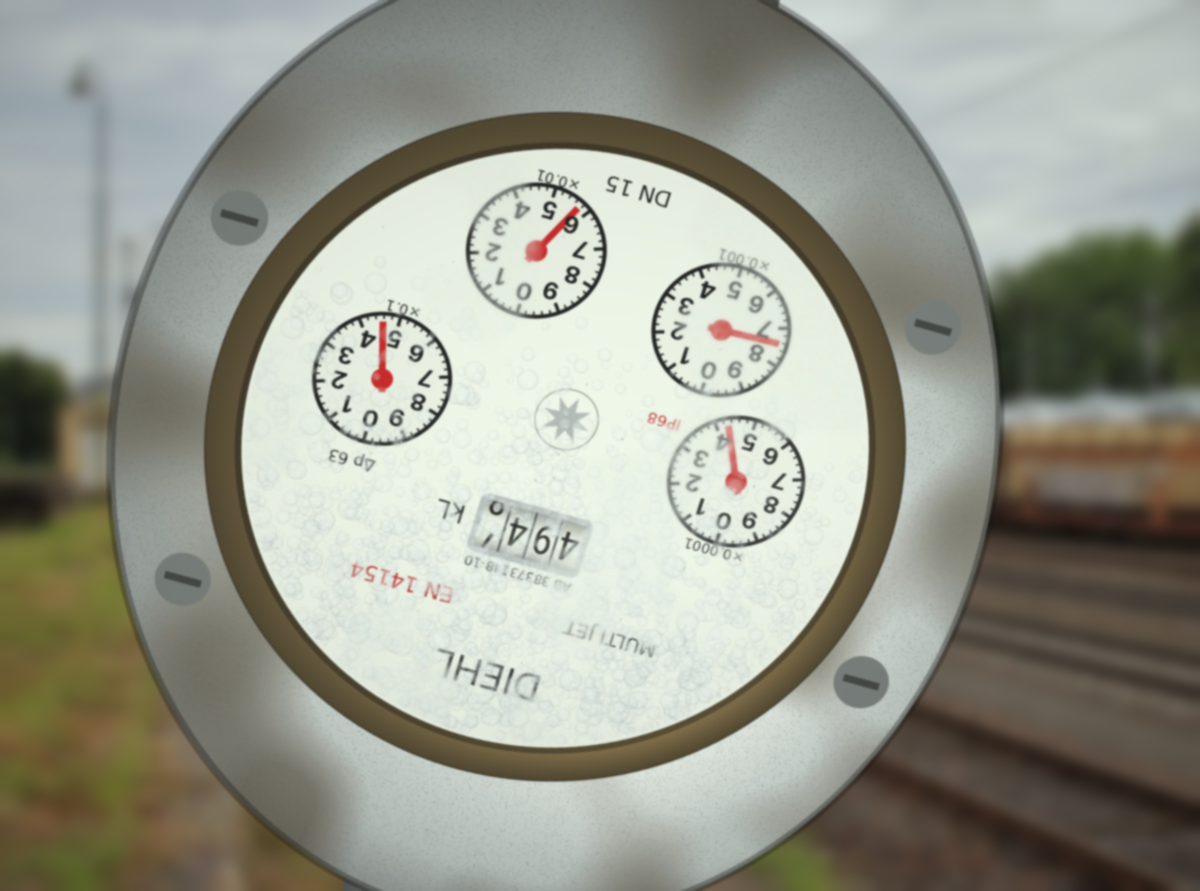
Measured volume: 4947.4574 kL
